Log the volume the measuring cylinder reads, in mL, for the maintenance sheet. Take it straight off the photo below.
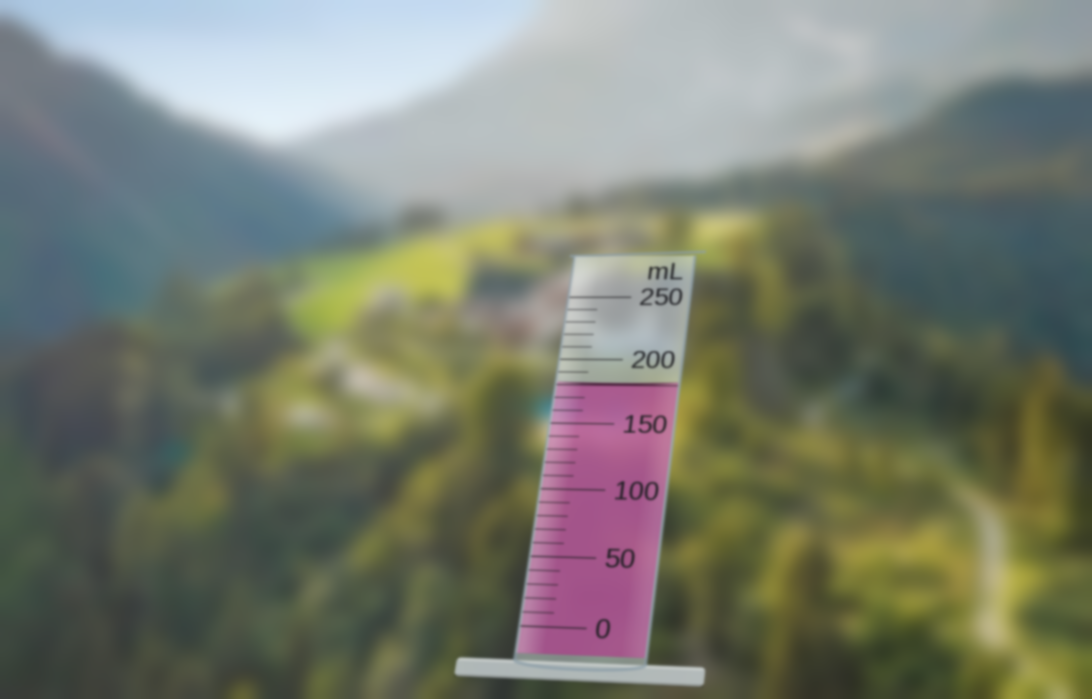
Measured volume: 180 mL
